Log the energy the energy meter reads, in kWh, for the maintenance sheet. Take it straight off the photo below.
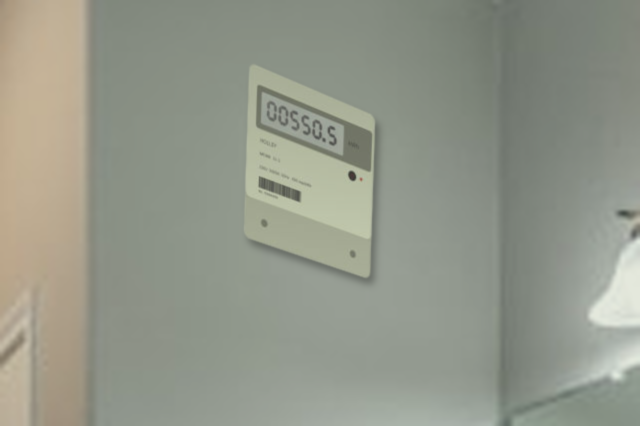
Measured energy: 550.5 kWh
